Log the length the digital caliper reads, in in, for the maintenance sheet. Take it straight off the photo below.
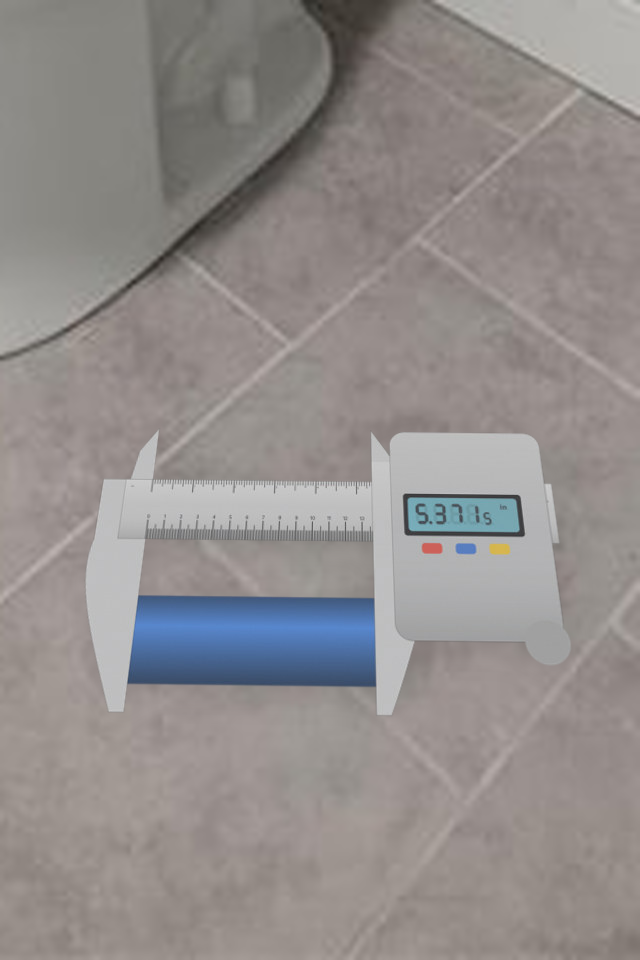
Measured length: 5.3715 in
